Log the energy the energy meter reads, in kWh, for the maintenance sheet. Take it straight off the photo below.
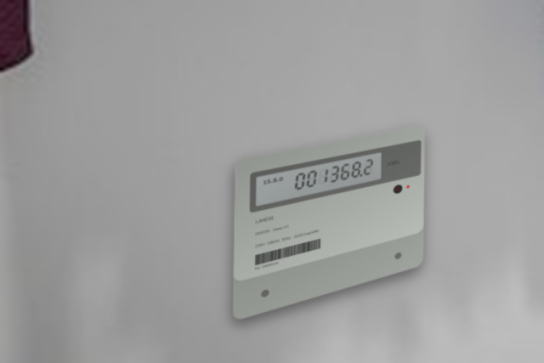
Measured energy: 1368.2 kWh
